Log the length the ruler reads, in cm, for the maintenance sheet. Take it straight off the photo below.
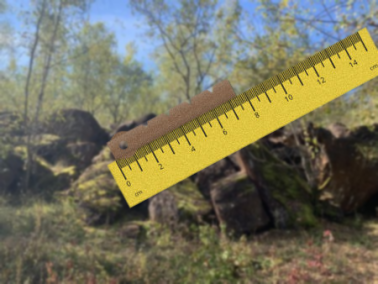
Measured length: 7.5 cm
